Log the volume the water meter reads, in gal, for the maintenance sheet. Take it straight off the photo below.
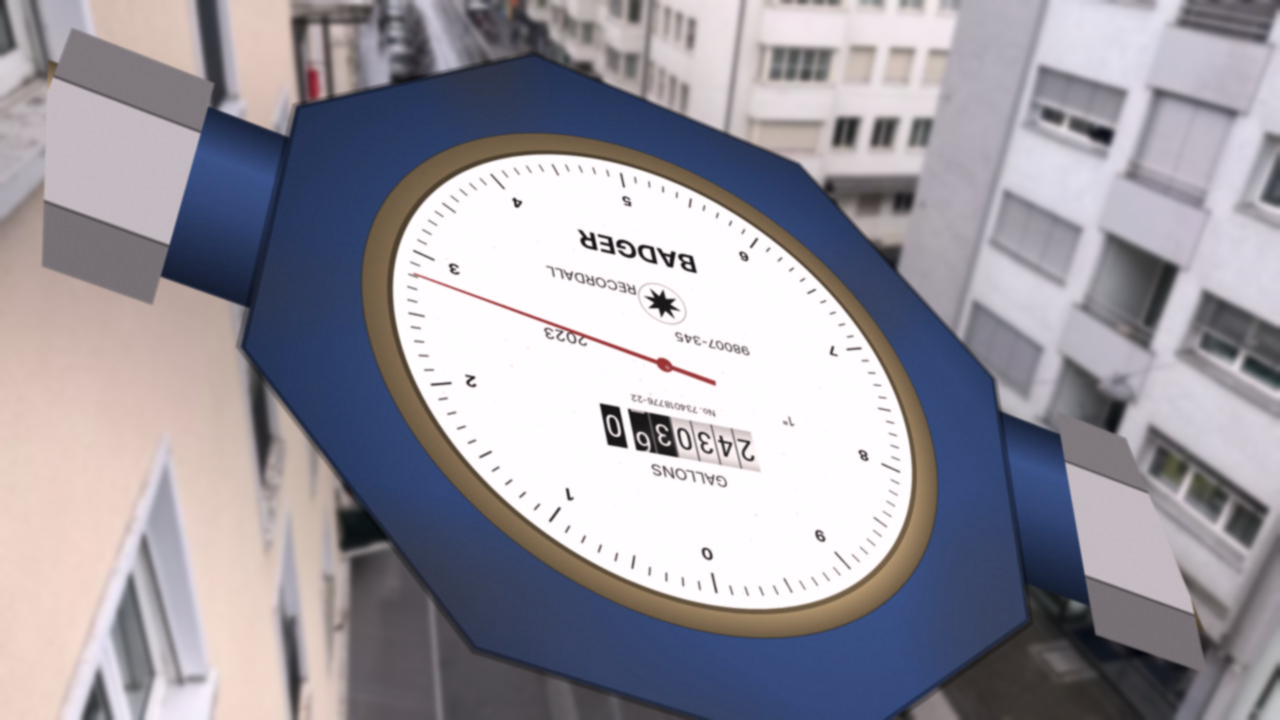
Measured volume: 2430362.8 gal
